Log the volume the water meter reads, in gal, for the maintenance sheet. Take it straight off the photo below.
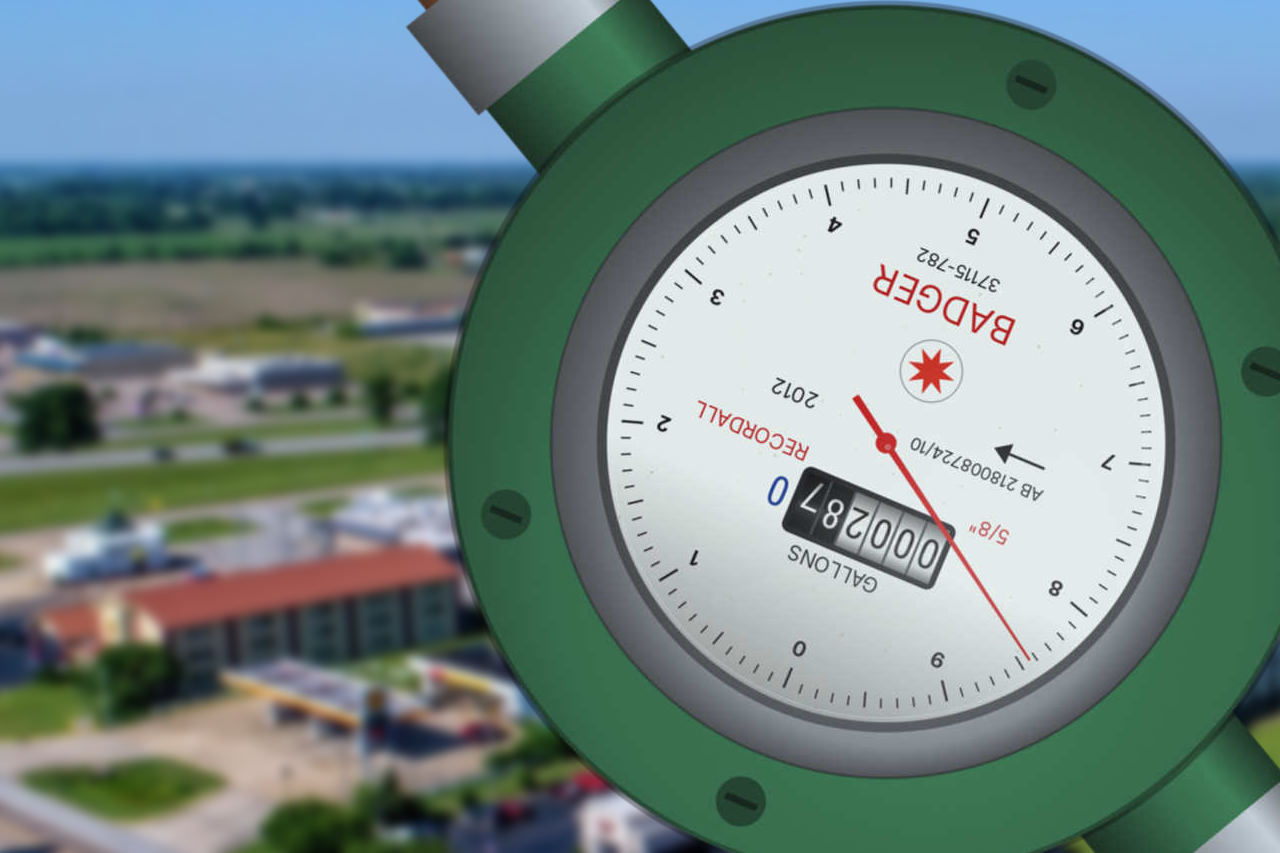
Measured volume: 2868.4 gal
